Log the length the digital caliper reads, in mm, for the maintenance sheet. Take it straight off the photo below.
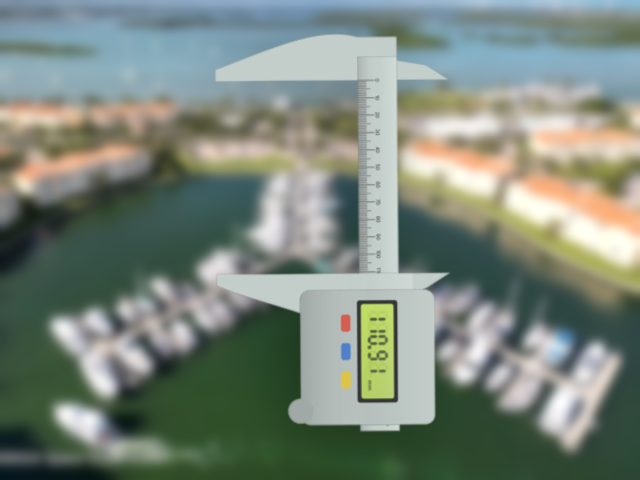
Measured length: 110.91 mm
